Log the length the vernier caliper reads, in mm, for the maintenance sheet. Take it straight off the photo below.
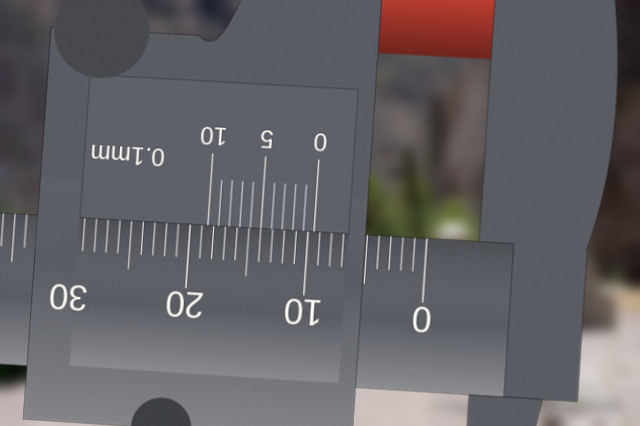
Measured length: 9.5 mm
